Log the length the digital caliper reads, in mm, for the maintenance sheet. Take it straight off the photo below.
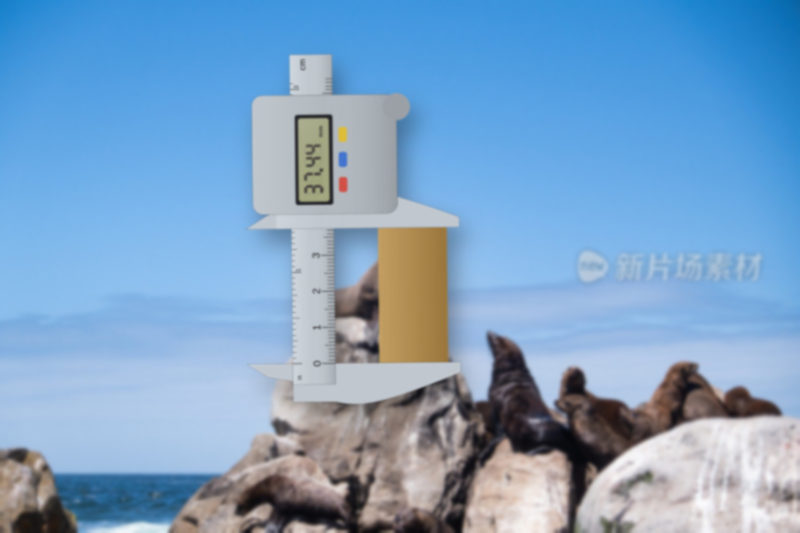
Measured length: 37.44 mm
